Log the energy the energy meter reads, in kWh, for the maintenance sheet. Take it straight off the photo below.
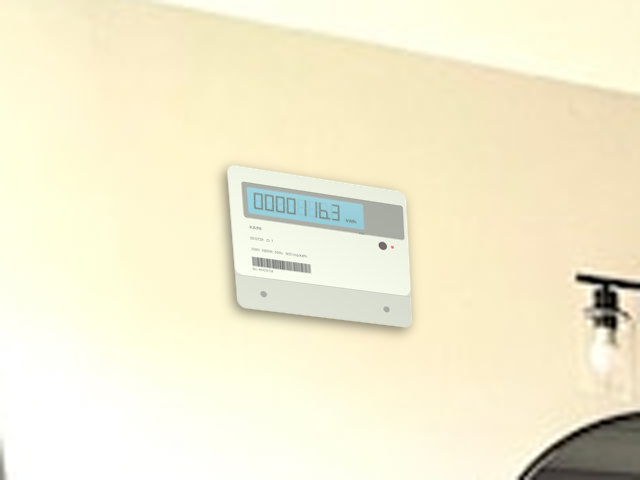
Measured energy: 116.3 kWh
